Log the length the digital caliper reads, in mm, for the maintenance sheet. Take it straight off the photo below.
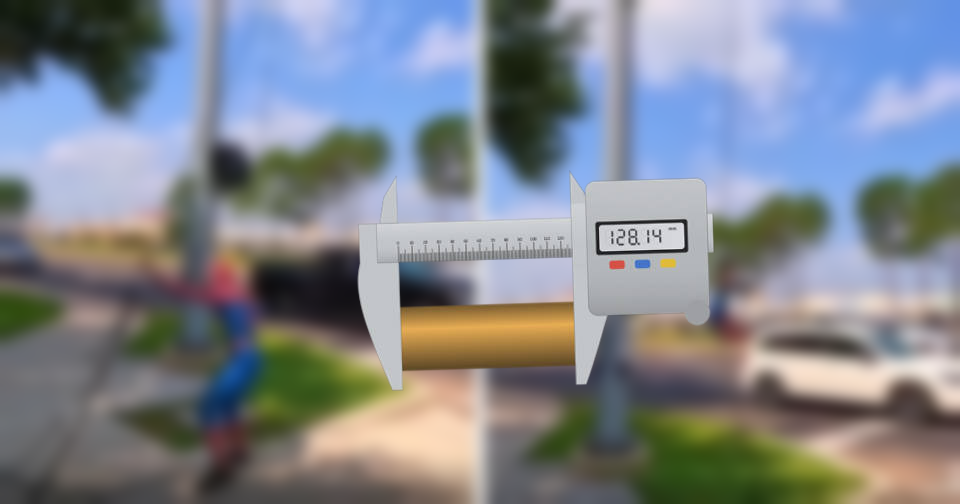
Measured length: 128.14 mm
